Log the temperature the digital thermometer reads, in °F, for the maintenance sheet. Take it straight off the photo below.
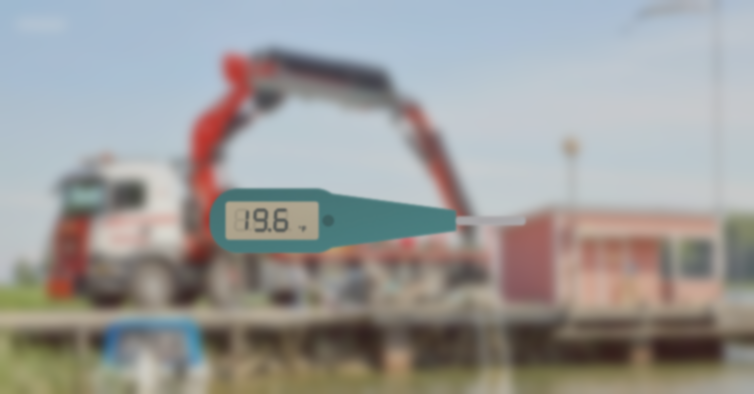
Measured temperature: 19.6 °F
